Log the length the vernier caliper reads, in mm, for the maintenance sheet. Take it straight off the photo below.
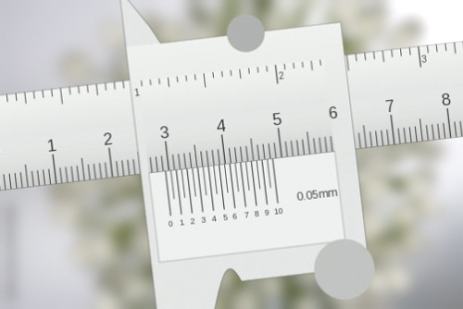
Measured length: 29.4 mm
